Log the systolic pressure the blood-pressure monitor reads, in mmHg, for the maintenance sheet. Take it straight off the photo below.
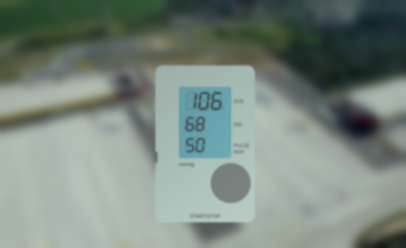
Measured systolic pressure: 106 mmHg
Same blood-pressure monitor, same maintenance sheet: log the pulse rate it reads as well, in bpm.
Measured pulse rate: 50 bpm
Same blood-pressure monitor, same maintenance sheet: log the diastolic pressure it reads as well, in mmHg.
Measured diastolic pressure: 68 mmHg
